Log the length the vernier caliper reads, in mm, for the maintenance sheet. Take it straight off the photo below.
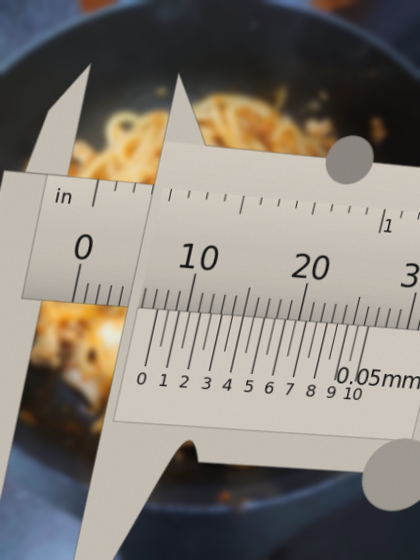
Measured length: 7.4 mm
